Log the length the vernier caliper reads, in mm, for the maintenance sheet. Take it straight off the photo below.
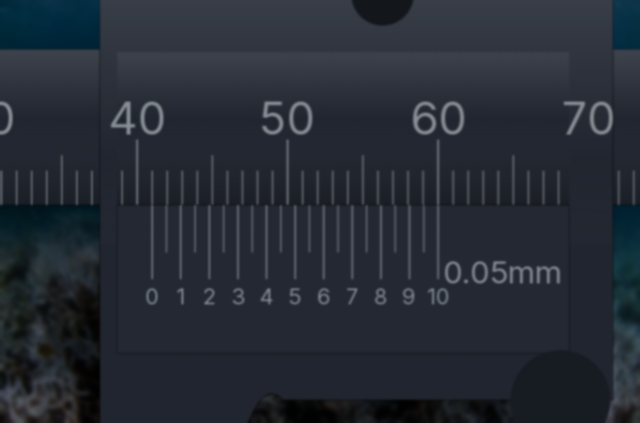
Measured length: 41.0 mm
